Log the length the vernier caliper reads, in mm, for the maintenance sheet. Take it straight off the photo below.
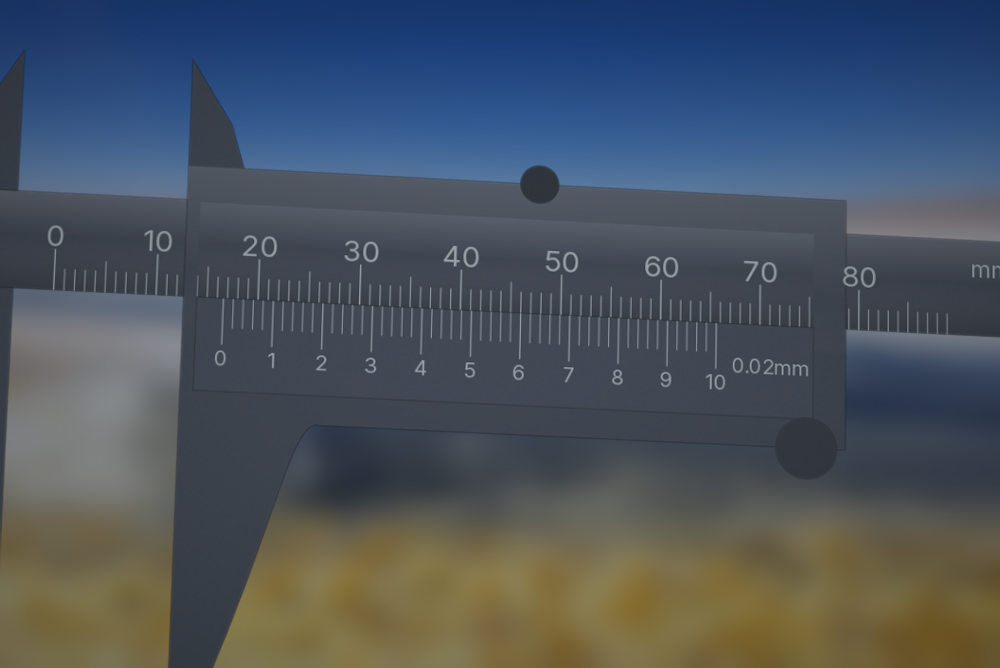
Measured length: 16.6 mm
